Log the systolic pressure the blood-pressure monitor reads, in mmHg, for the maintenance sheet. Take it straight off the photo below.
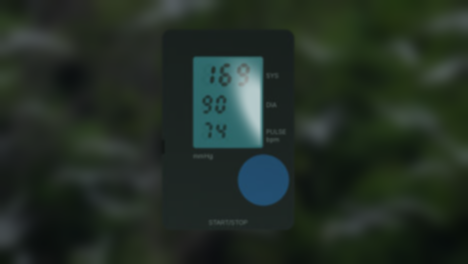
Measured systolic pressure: 169 mmHg
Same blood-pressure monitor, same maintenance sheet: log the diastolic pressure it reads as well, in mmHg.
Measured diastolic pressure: 90 mmHg
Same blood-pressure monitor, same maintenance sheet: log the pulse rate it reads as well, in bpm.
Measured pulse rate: 74 bpm
